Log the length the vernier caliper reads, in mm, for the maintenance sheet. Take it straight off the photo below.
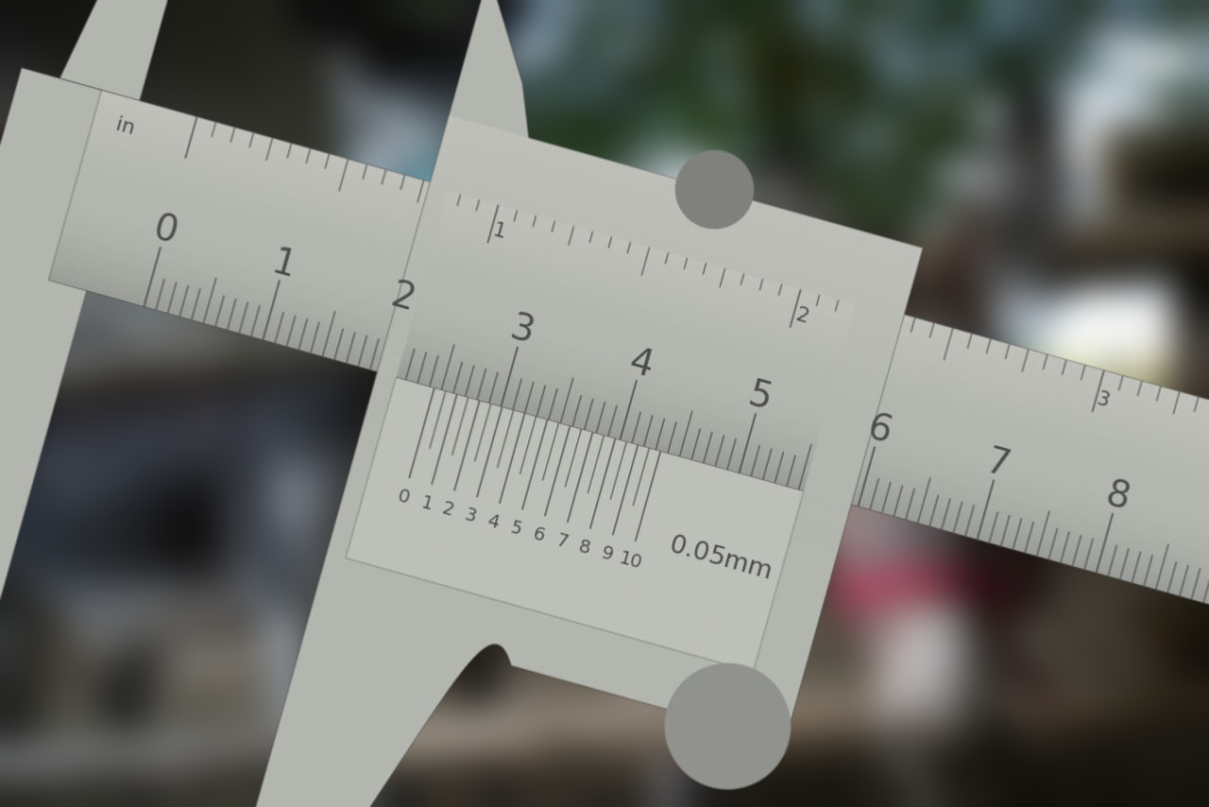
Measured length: 24.4 mm
